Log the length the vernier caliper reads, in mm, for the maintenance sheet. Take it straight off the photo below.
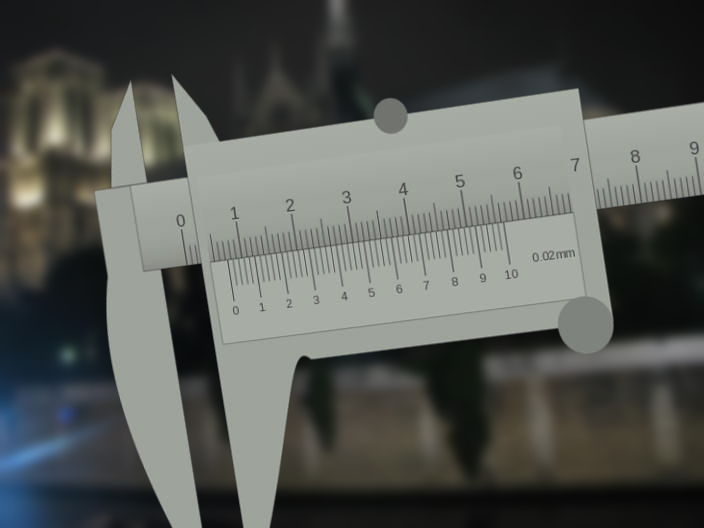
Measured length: 7.4 mm
